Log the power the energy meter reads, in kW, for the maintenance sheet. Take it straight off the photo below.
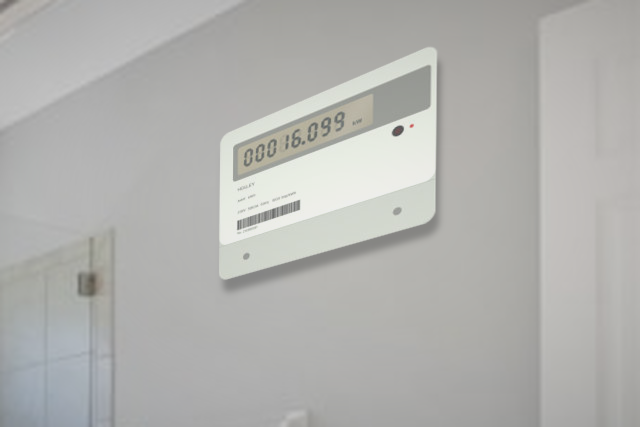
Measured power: 16.099 kW
